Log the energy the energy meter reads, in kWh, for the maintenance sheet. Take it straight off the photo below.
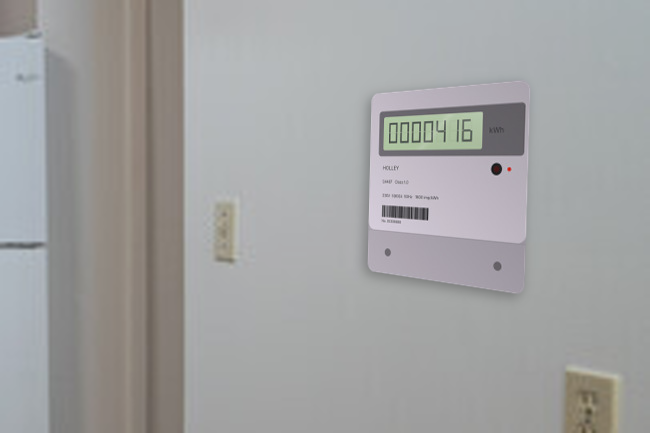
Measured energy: 416 kWh
